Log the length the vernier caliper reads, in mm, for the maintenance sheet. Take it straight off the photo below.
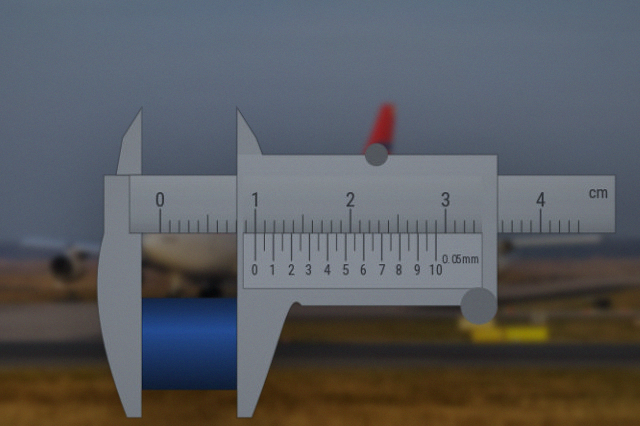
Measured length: 10.0 mm
